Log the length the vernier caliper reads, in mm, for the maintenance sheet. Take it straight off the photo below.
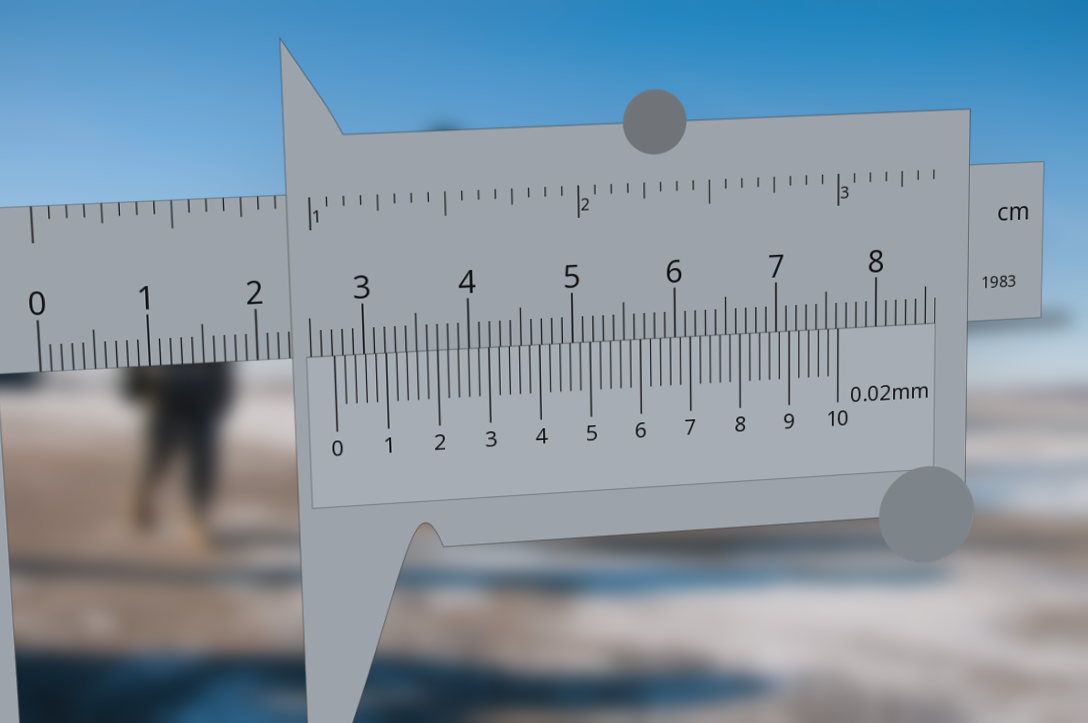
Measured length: 27.2 mm
